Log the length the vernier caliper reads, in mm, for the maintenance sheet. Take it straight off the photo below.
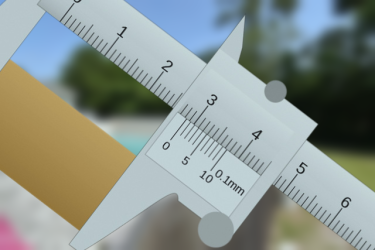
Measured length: 28.4 mm
